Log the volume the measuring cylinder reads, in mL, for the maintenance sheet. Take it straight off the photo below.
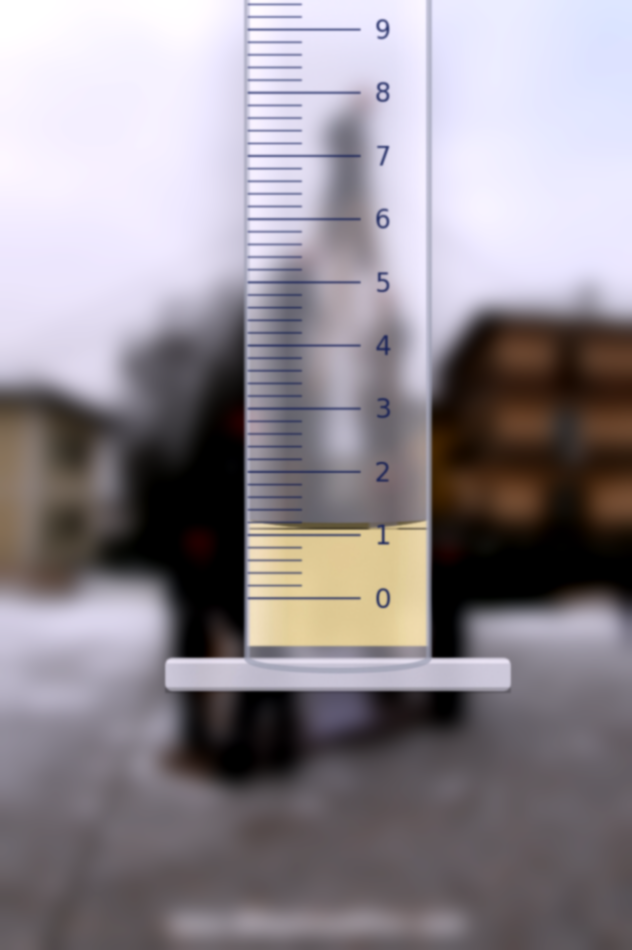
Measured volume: 1.1 mL
